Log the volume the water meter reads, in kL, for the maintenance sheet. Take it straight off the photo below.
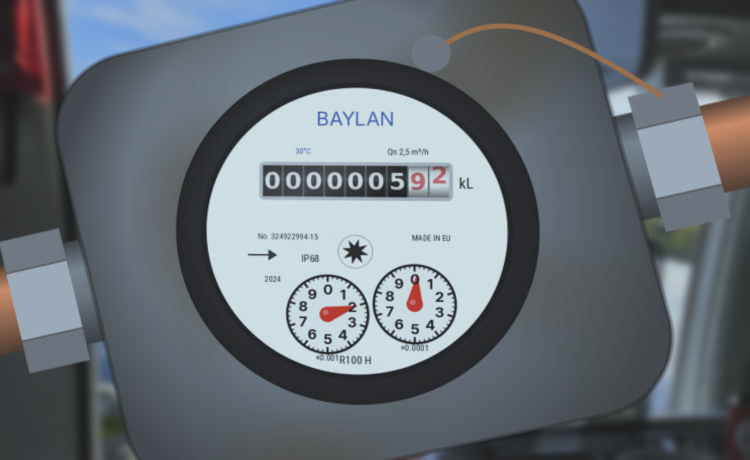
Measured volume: 5.9220 kL
